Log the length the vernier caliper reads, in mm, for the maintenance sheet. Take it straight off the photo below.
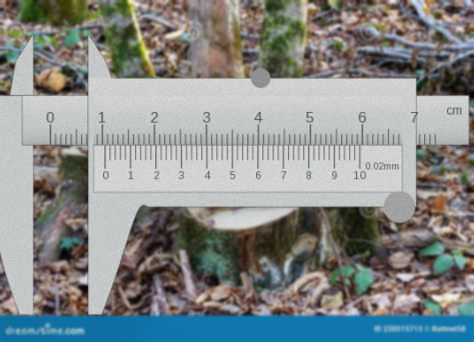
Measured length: 10.5 mm
